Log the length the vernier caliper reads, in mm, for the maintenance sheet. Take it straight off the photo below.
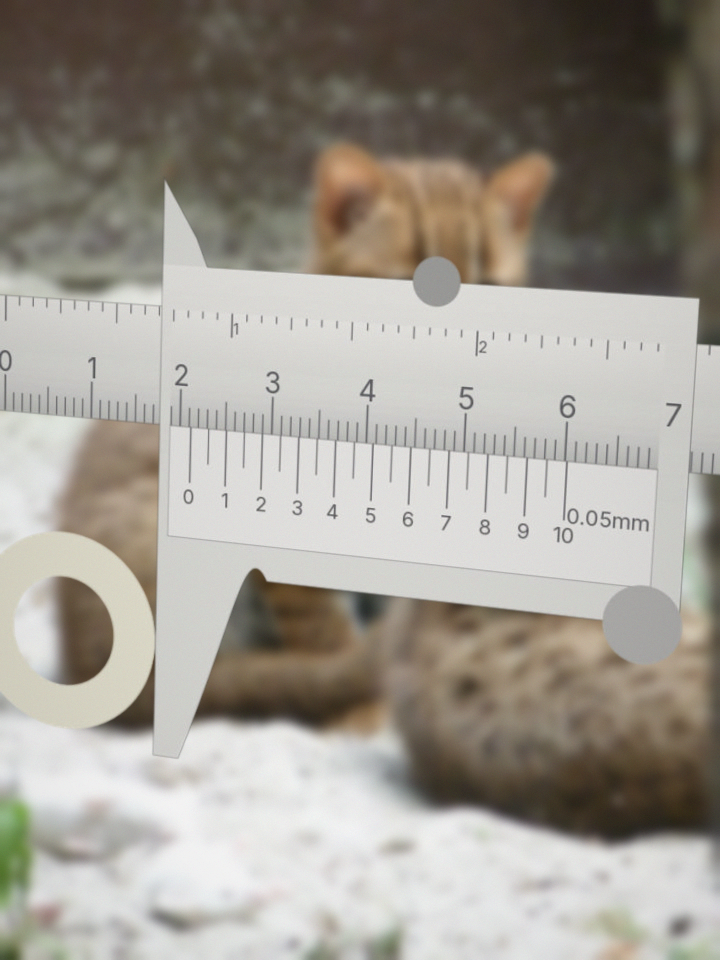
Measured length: 21.2 mm
